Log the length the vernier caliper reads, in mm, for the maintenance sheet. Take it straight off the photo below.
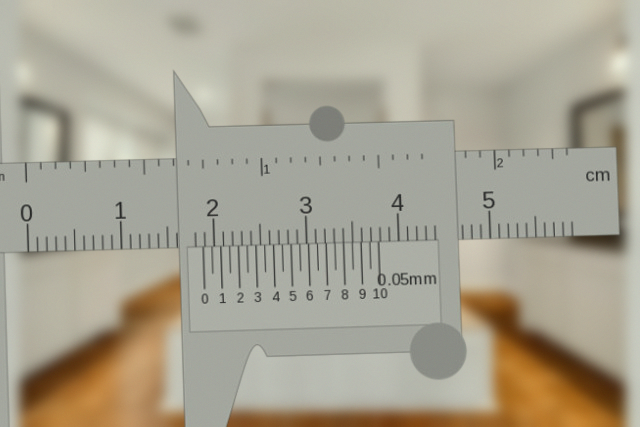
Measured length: 18.8 mm
